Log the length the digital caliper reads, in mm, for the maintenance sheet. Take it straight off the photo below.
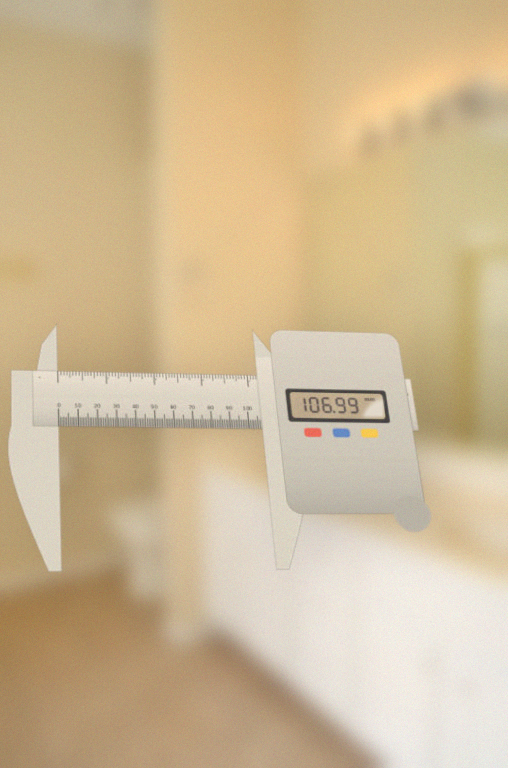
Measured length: 106.99 mm
